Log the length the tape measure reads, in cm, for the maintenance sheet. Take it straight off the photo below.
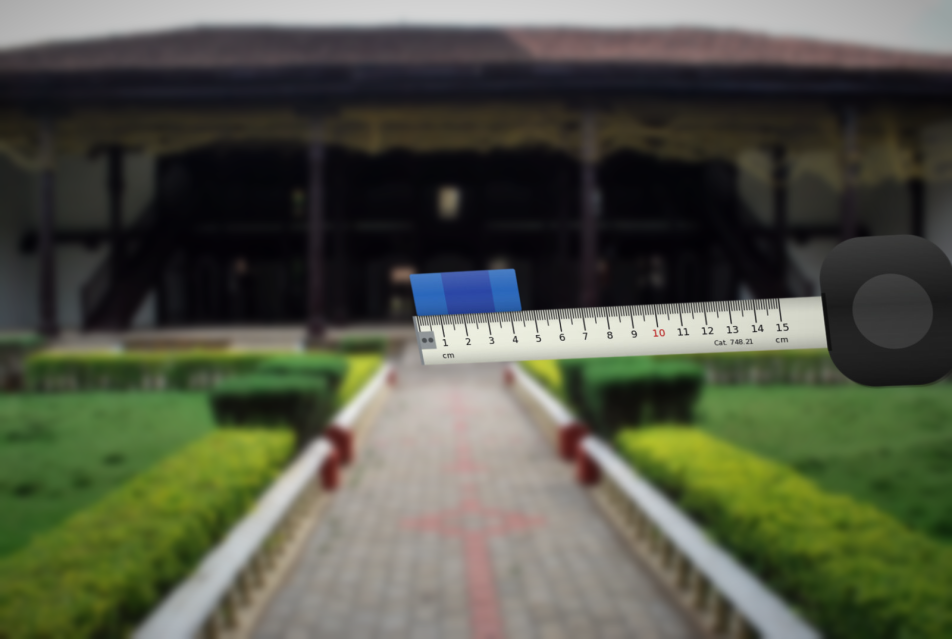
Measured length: 4.5 cm
